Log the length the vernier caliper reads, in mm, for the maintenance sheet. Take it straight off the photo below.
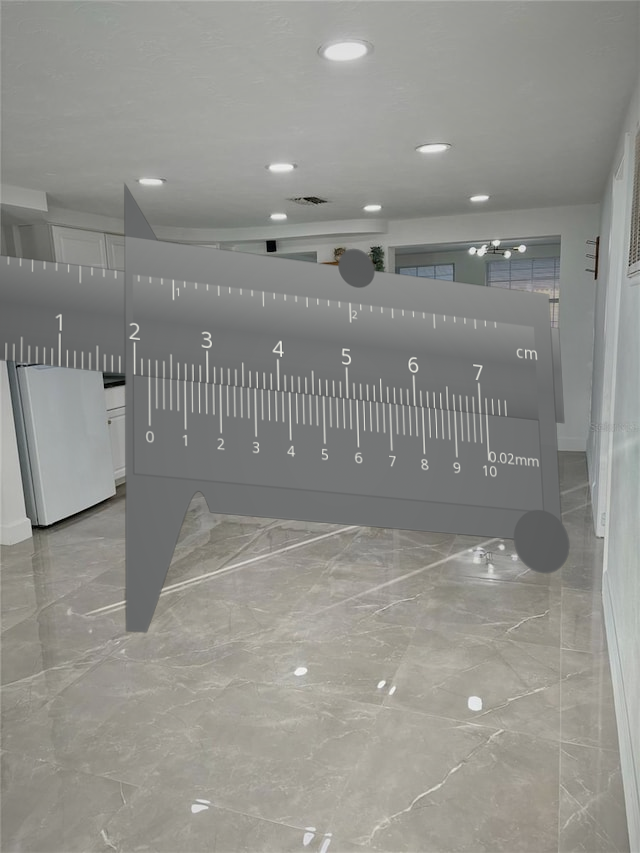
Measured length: 22.0 mm
